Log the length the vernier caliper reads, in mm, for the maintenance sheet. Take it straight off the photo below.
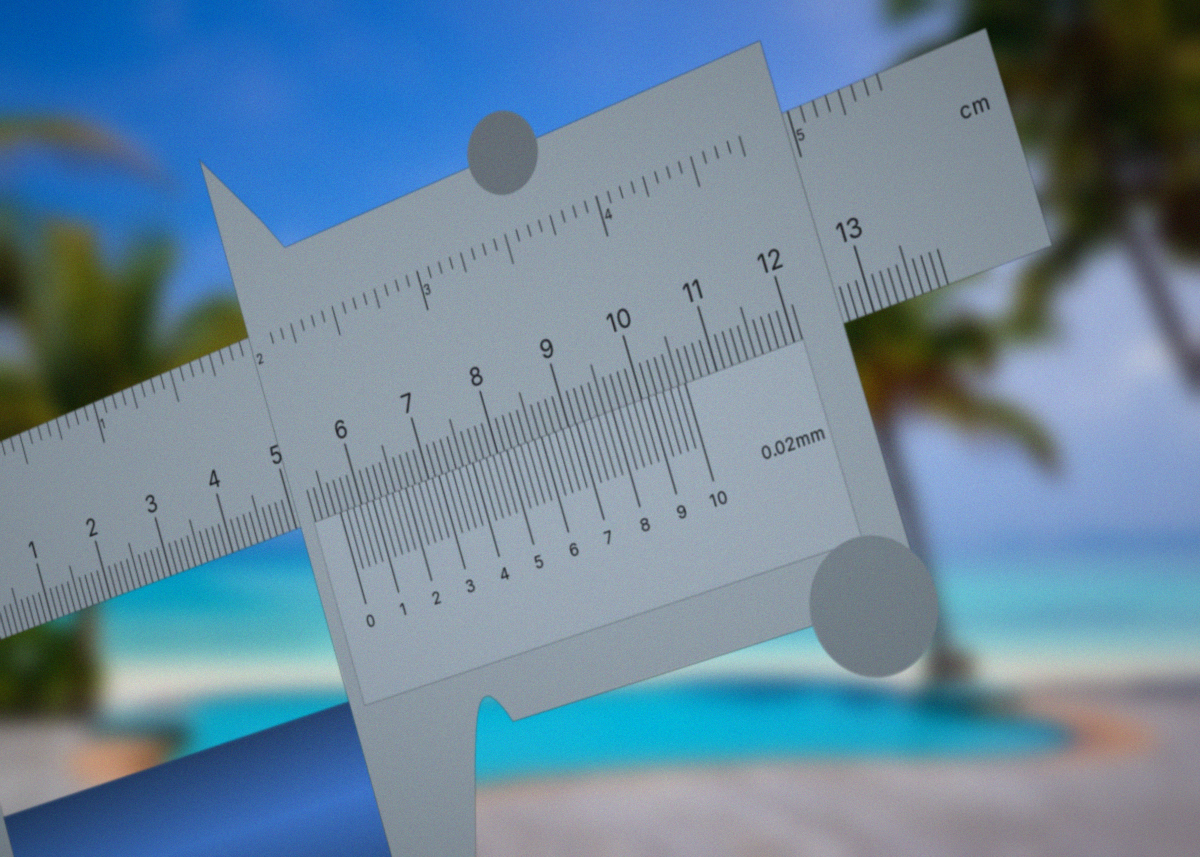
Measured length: 56.8 mm
